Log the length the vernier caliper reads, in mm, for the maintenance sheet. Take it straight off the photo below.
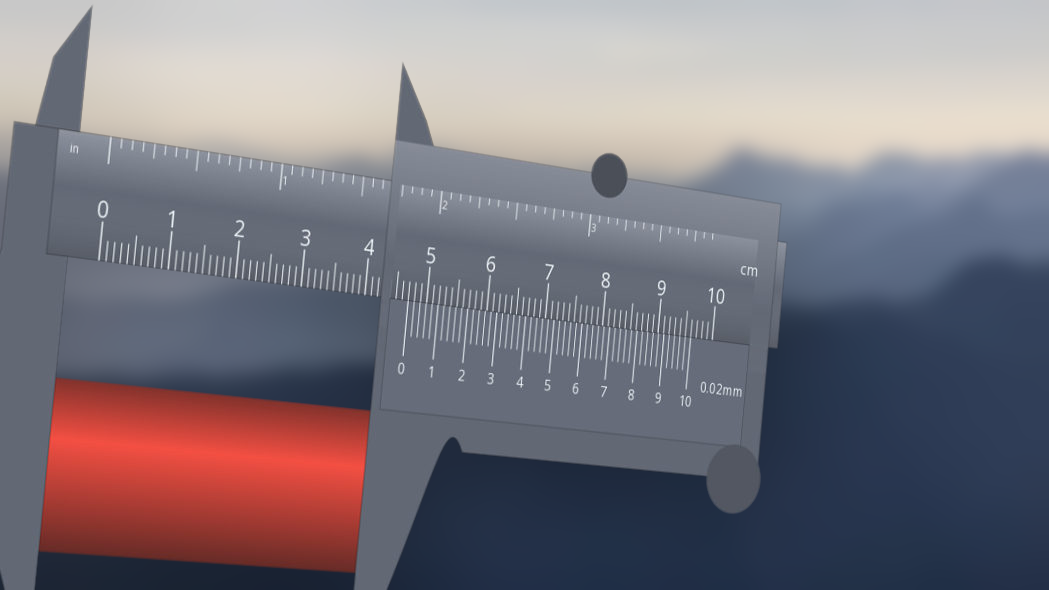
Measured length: 47.0 mm
